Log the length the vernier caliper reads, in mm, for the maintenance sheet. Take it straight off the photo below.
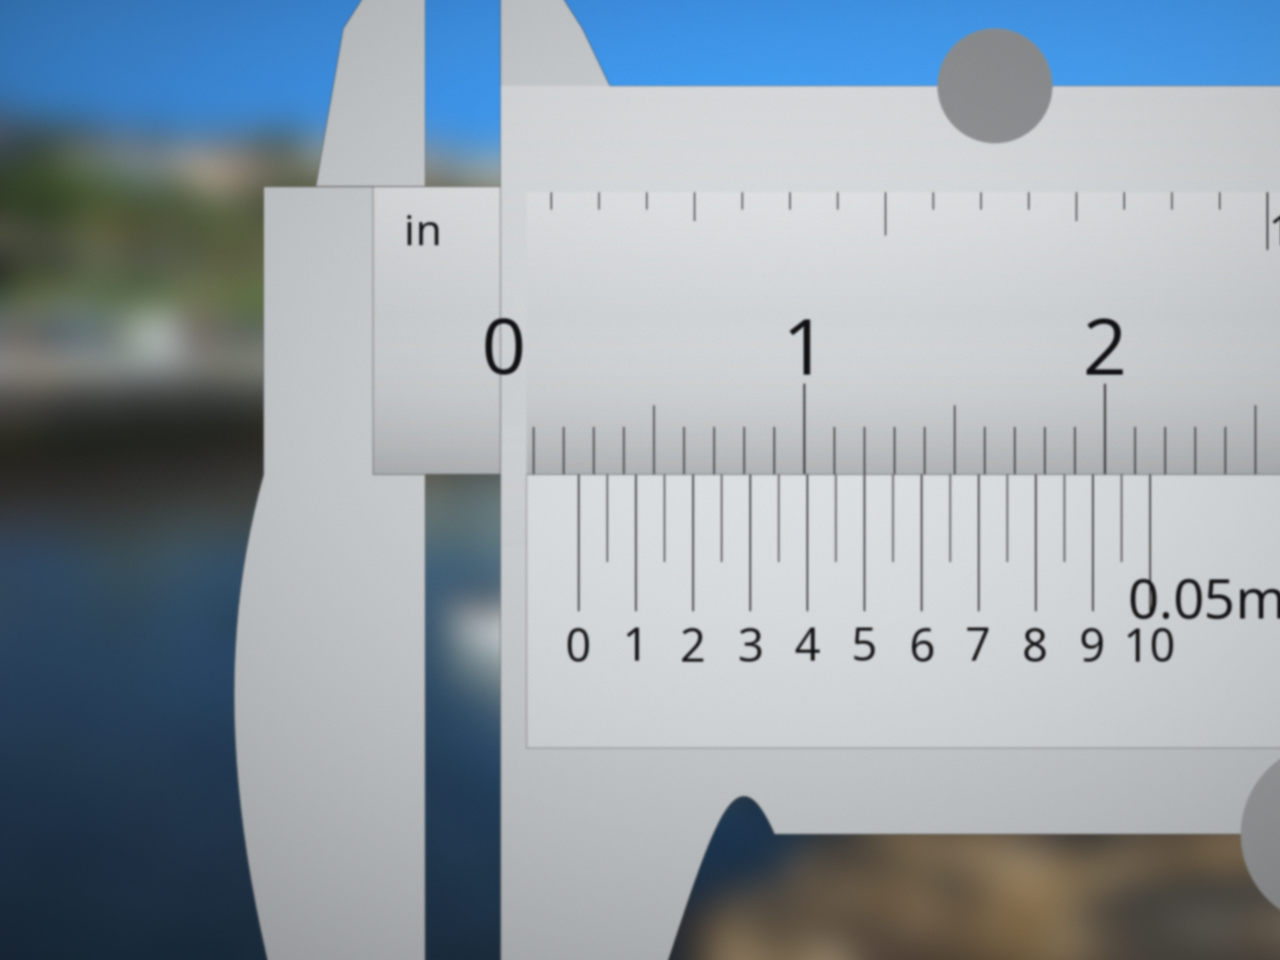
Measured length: 2.5 mm
